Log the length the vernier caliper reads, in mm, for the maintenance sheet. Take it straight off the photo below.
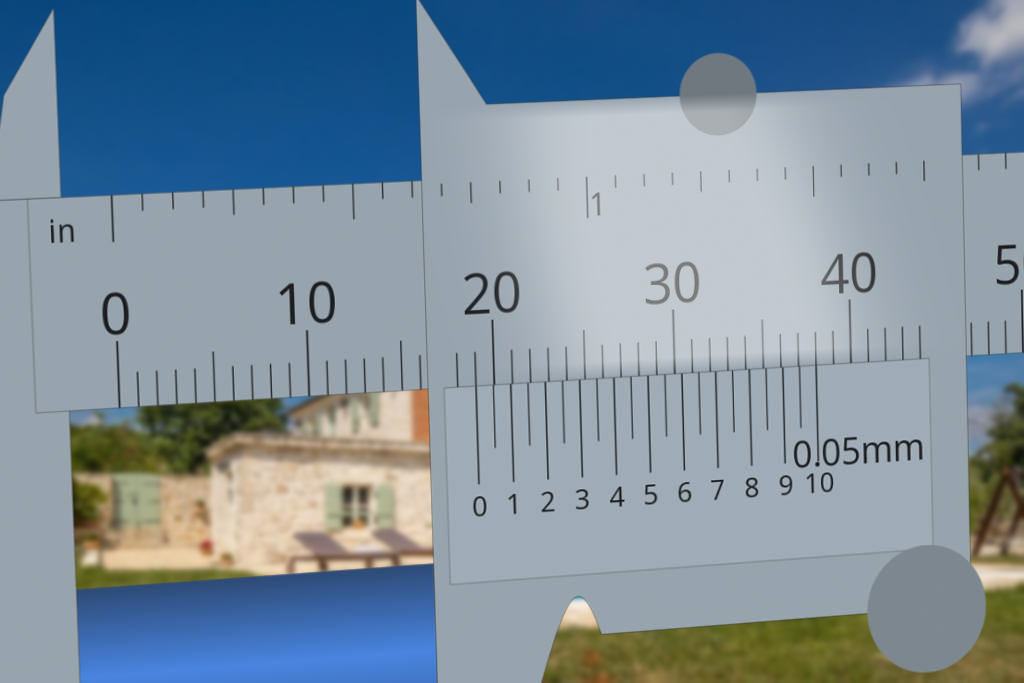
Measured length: 19.0 mm
